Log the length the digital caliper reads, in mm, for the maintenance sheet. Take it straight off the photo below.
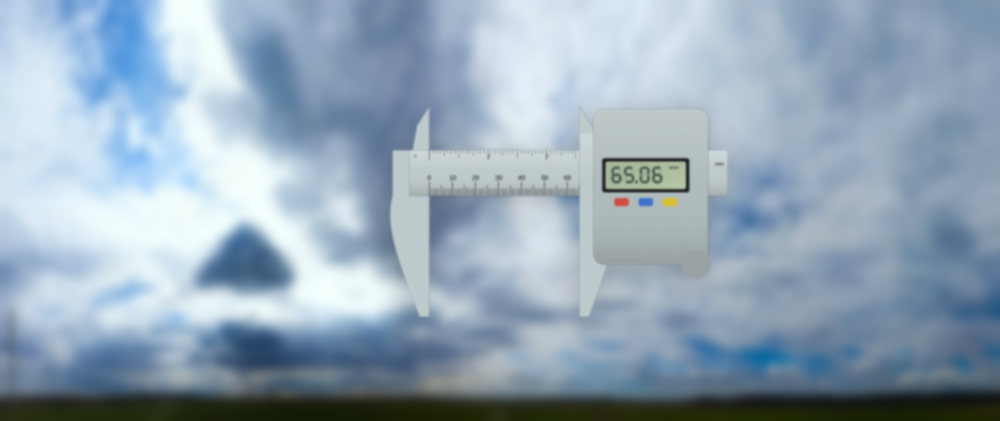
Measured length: 65.06 mm
